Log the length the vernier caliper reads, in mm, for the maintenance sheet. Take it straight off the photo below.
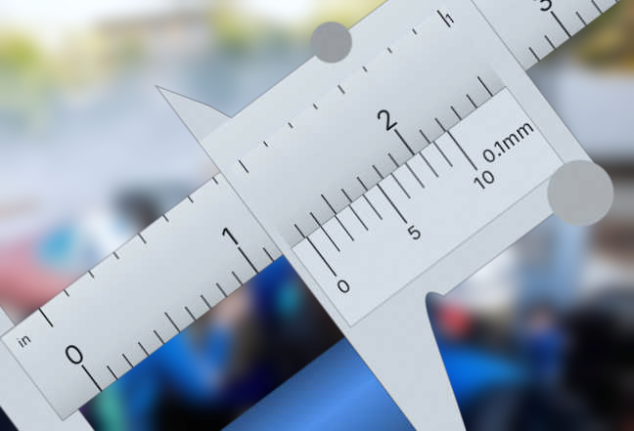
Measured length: 13.1 mm
